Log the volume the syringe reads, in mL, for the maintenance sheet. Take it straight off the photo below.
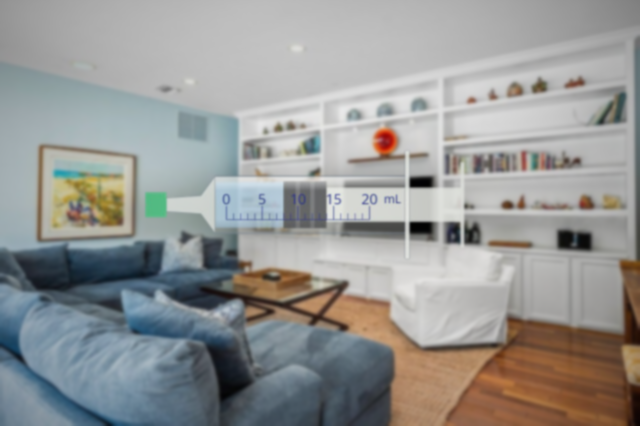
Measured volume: 8 mL
